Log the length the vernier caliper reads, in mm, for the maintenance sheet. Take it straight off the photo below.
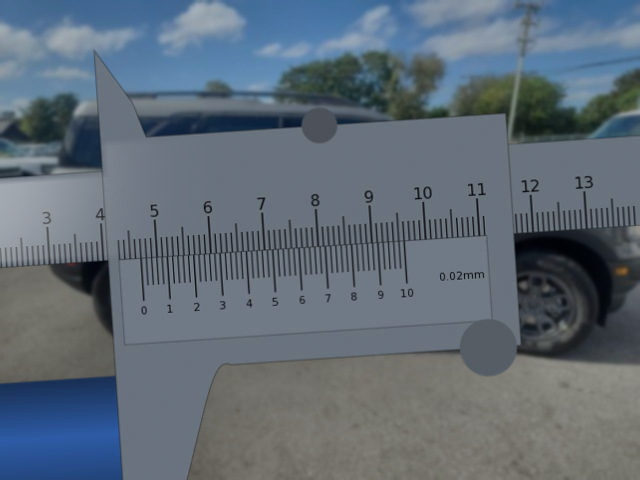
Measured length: 47.0 mm
